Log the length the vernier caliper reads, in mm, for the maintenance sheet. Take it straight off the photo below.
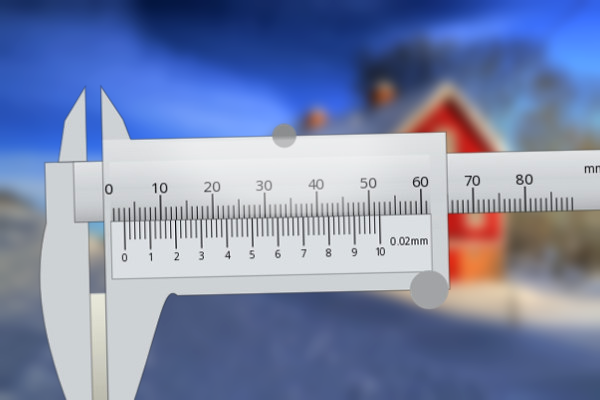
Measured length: 3.0 mm
